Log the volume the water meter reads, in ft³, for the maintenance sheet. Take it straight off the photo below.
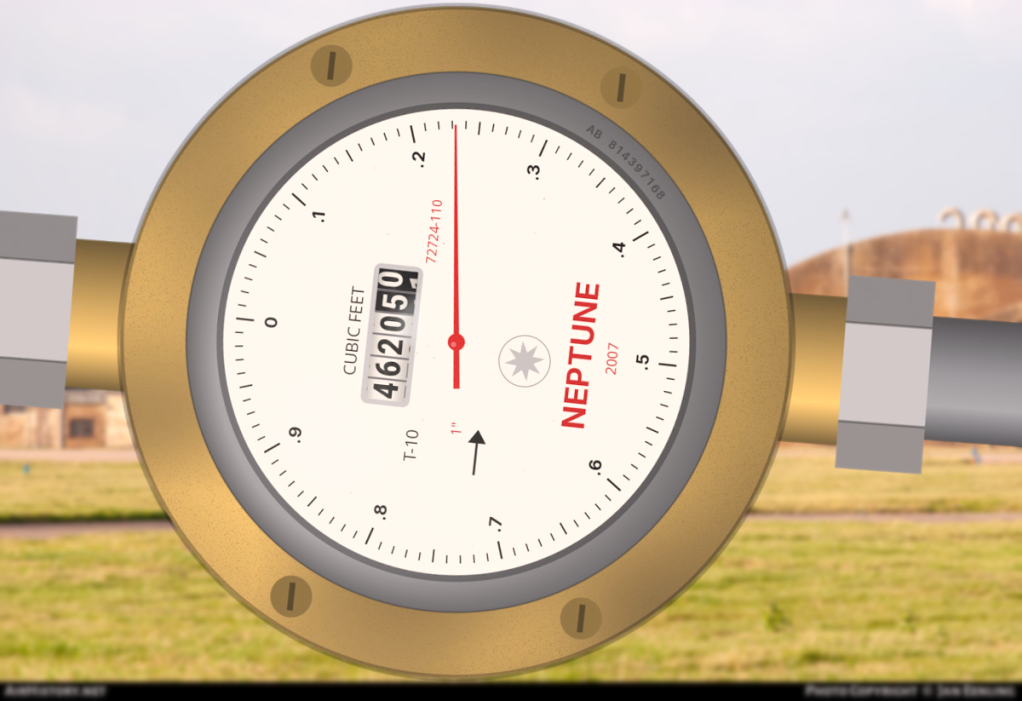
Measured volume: 462050.23 ft³
